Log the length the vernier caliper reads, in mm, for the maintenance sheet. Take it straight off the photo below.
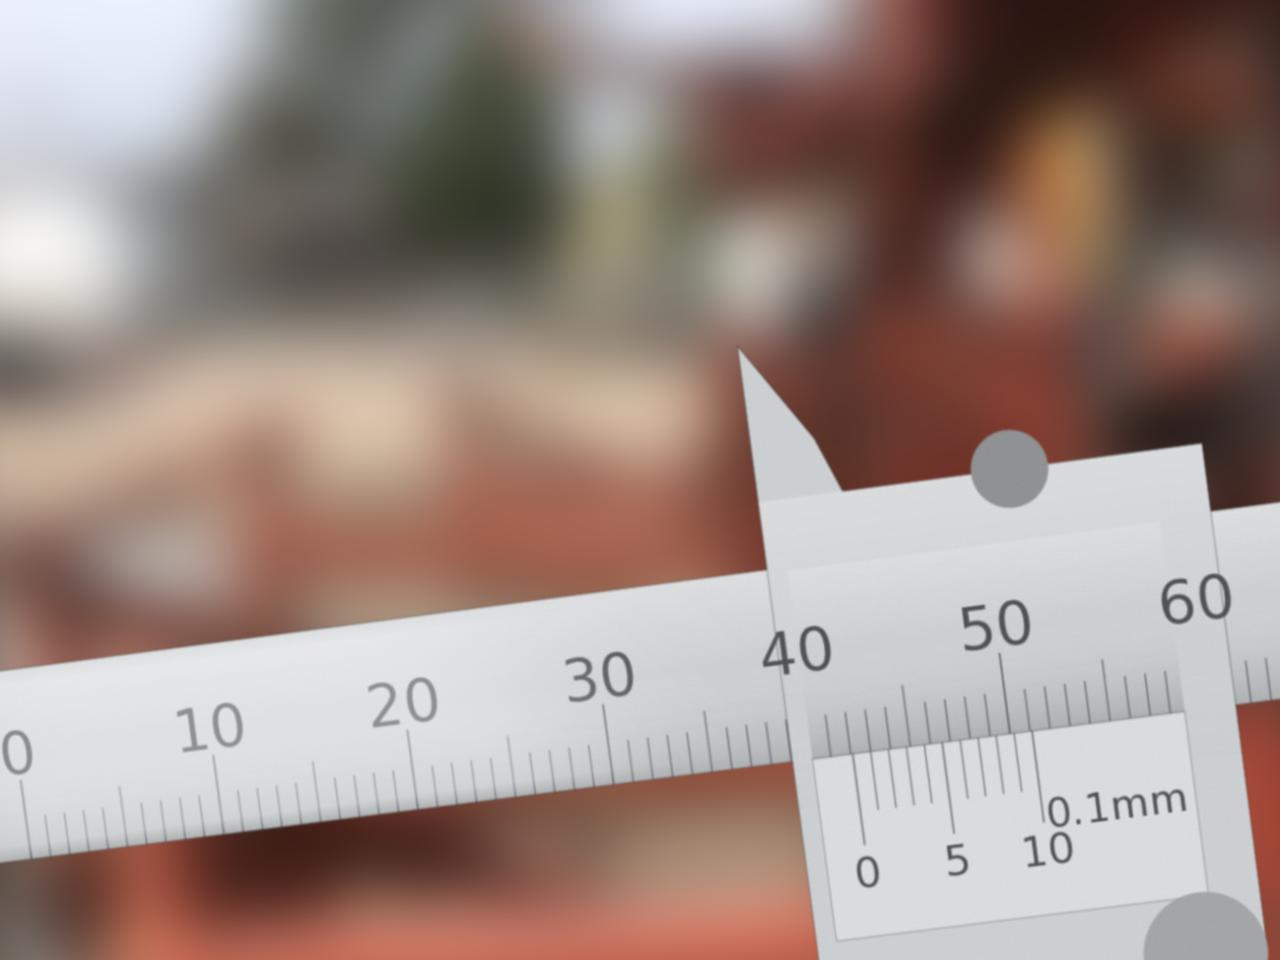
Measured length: 42.1 mm
